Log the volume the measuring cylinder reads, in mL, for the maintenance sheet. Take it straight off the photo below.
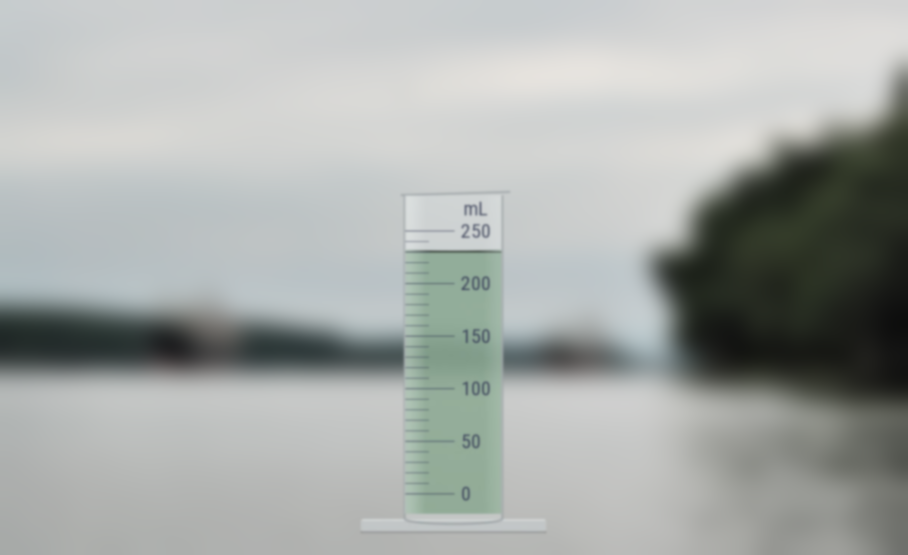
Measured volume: 230 mL
